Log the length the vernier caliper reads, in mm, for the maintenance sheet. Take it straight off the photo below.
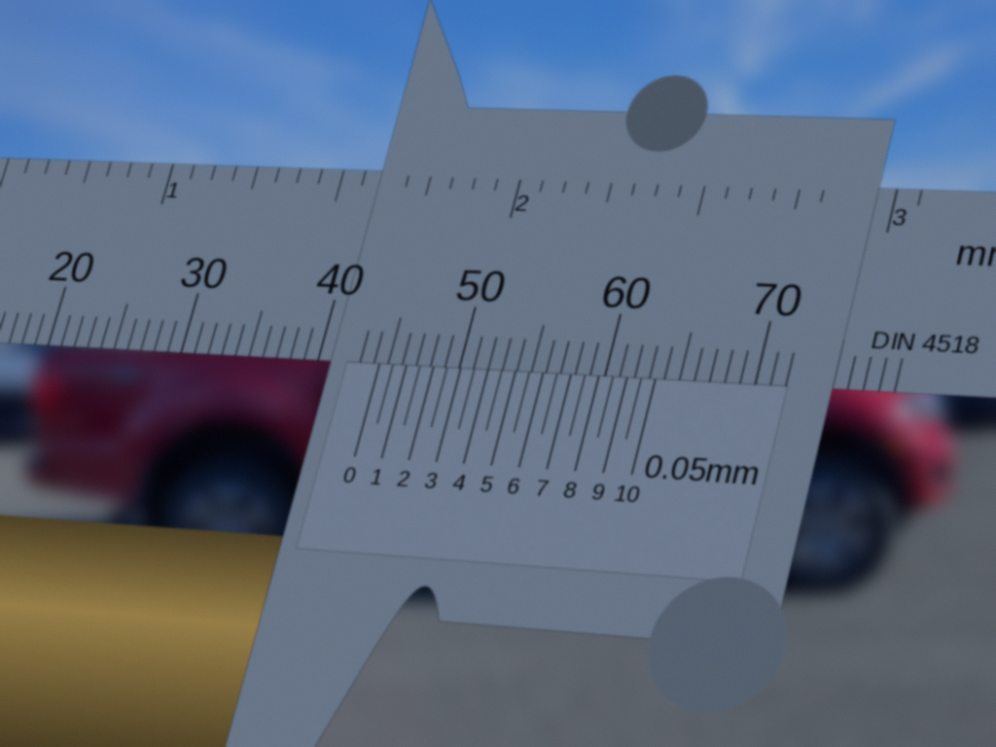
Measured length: 44.4 mm
